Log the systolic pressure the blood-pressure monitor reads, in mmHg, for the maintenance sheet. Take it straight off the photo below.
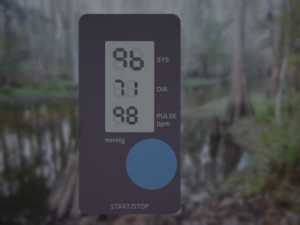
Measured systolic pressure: 96 mmHg
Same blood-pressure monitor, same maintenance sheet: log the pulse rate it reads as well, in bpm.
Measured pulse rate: 98 bpm
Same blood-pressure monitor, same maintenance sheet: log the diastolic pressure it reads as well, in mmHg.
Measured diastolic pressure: 71 mmHg
